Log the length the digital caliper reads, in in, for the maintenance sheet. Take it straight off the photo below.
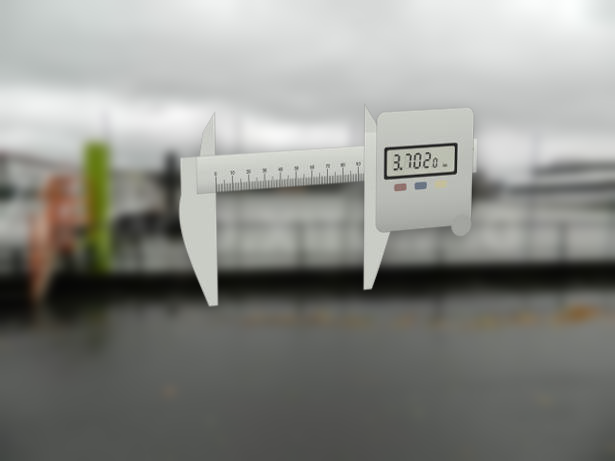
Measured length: 3.7020 in
